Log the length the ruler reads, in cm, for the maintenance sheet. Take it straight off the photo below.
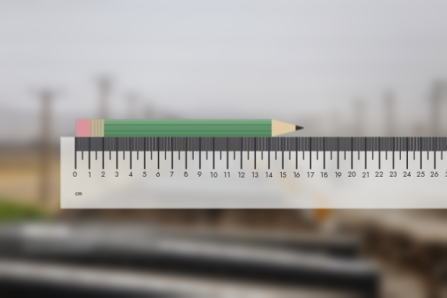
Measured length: 16.5 cm
